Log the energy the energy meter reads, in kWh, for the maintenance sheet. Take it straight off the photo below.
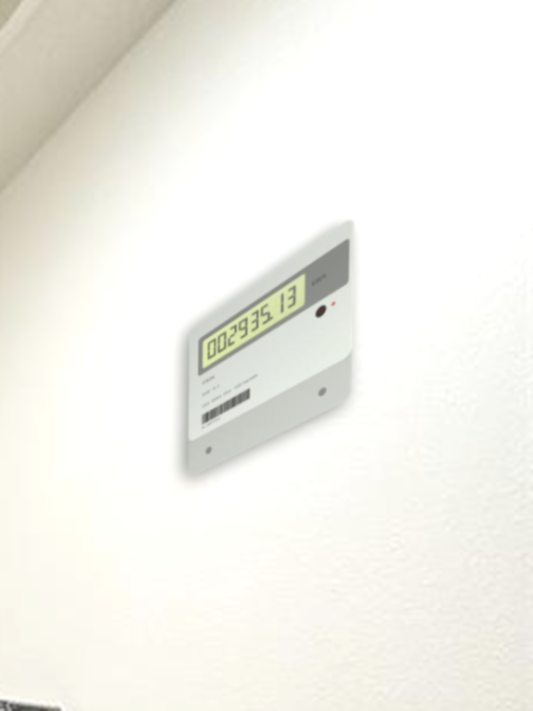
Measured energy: 2935.13 kWh
